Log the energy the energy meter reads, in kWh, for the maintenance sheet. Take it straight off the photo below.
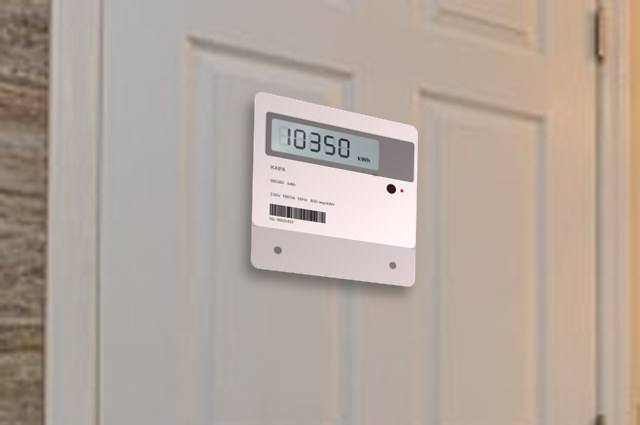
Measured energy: 10350 kWh
